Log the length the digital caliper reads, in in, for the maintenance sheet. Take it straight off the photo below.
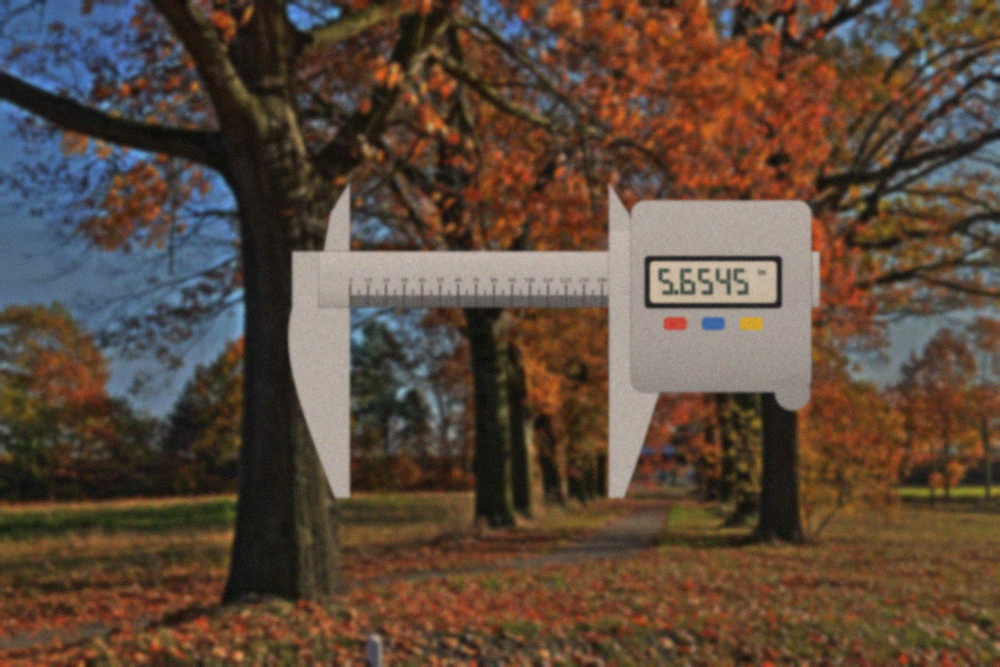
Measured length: 5.6545 in
